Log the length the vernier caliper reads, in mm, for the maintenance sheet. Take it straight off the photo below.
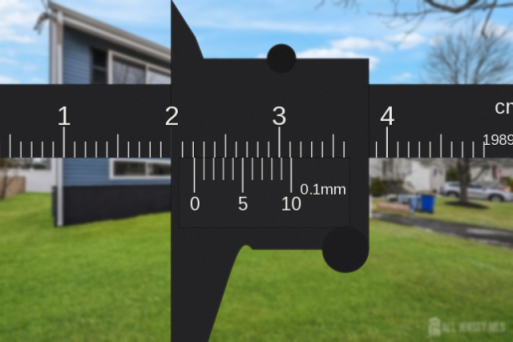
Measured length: 22.1 mm
